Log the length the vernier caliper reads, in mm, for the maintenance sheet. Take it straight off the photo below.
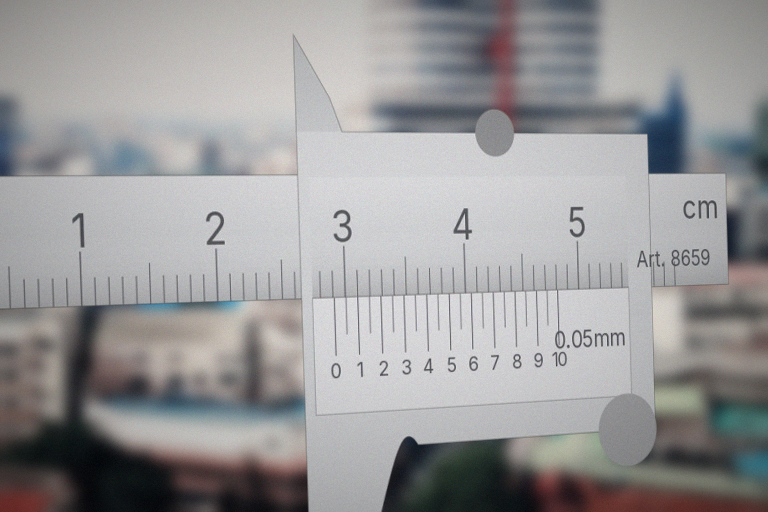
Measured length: 29.1 mm
